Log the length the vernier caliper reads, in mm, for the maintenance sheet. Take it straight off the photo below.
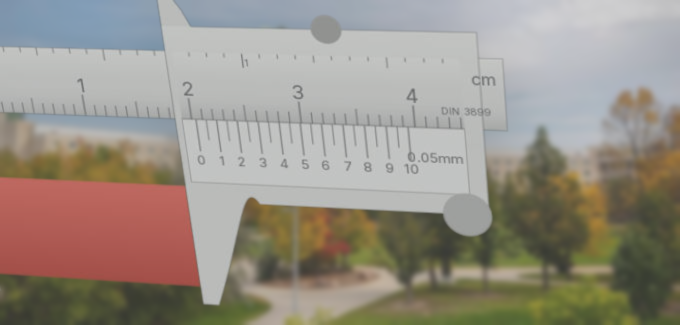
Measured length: 20.4 mm
